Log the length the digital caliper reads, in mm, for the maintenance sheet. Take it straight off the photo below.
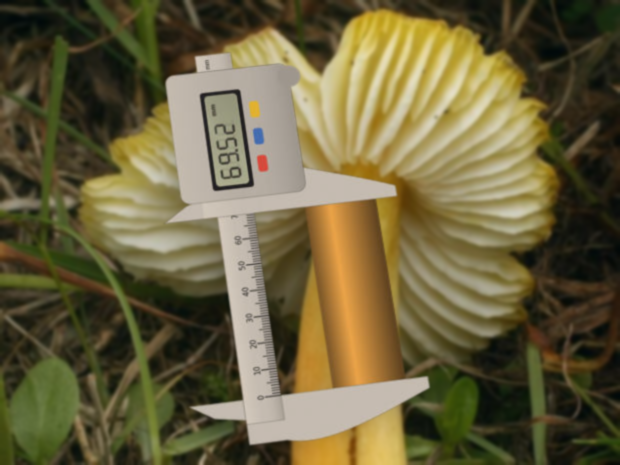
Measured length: 69.52 mm
